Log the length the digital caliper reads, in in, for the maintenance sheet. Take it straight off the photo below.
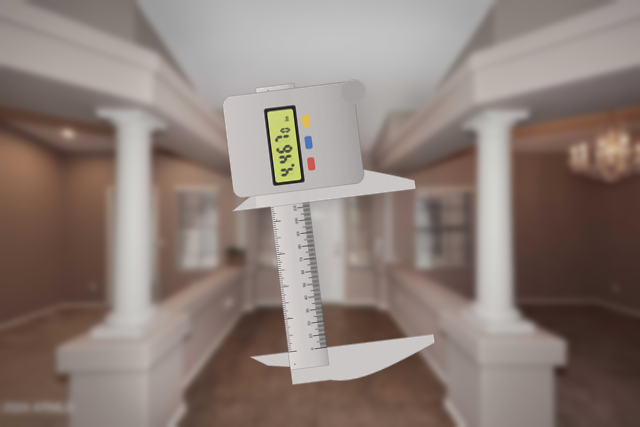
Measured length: 4.4670 in
